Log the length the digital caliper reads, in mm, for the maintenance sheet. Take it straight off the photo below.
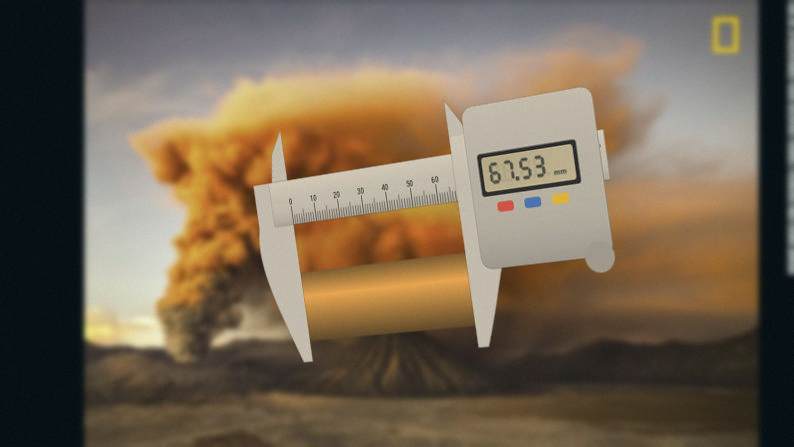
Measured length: 67.53 mm
